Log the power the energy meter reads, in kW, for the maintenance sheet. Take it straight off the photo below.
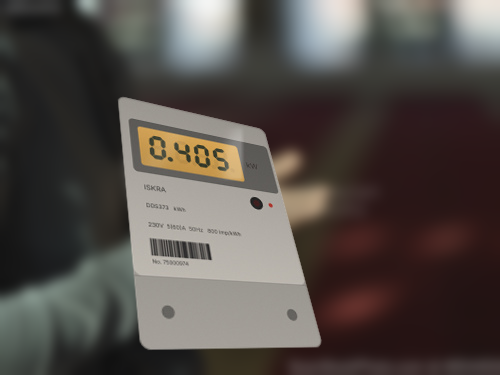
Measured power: 0.405 kW
